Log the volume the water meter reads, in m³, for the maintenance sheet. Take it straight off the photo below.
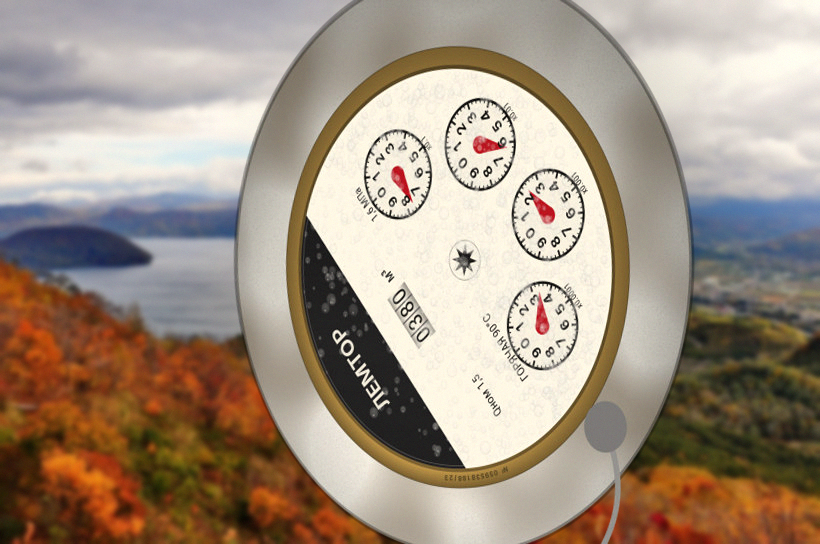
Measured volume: 380.7623 m³
